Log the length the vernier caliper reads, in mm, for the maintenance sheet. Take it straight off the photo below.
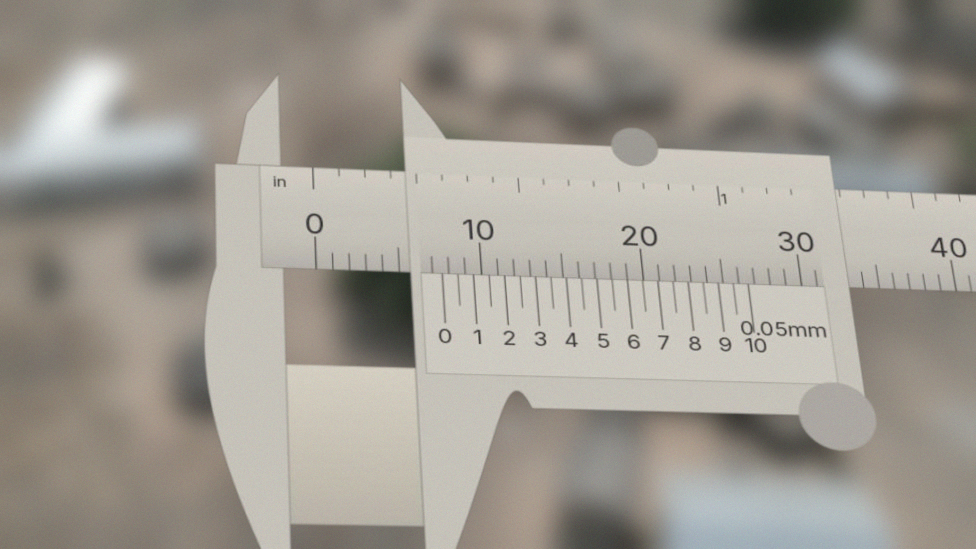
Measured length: 7.6 mm
